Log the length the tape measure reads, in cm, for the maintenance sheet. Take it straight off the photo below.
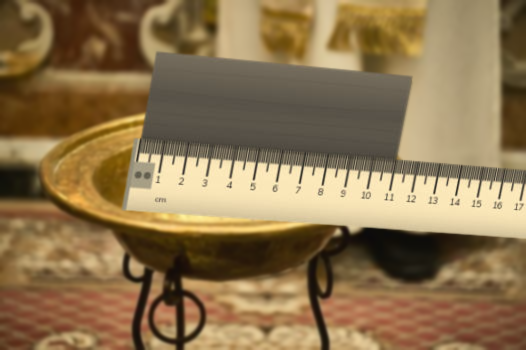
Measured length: 11 cm
